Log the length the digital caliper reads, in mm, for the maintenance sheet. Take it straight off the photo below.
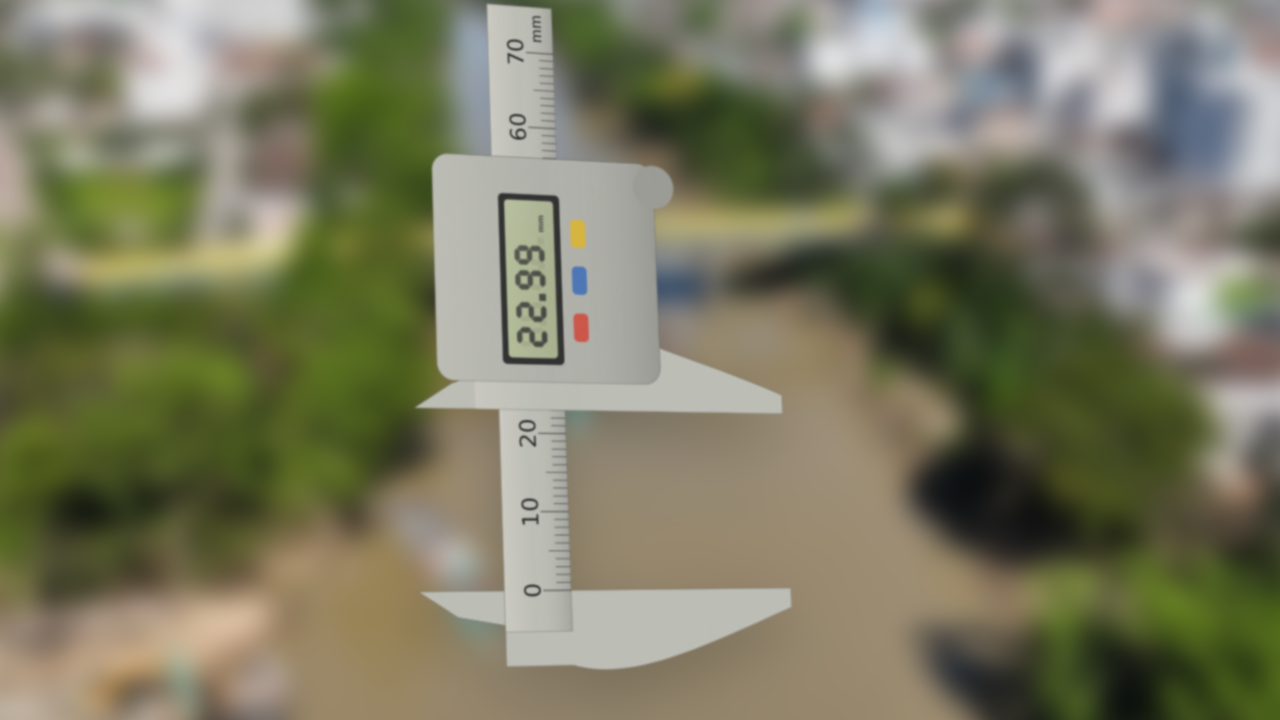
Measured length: 22.99 mm
